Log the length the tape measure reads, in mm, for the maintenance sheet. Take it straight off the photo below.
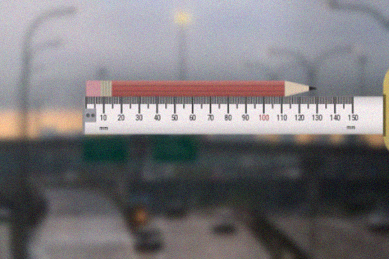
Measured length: 130 mm
